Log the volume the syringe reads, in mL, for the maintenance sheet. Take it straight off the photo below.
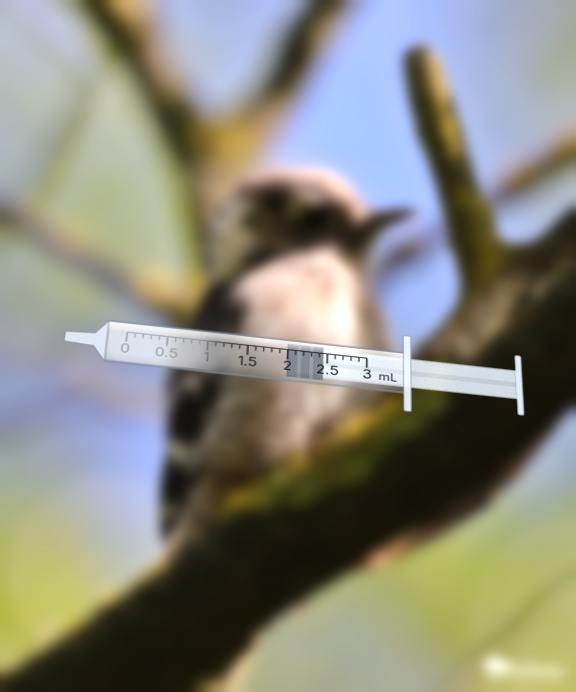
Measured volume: 2 mL
